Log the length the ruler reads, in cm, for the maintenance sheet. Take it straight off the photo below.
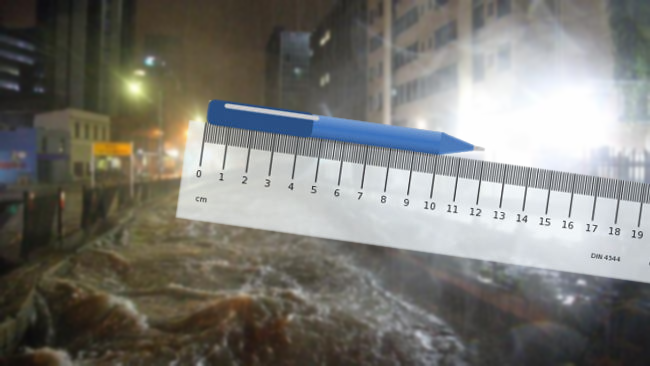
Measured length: 12 cm
